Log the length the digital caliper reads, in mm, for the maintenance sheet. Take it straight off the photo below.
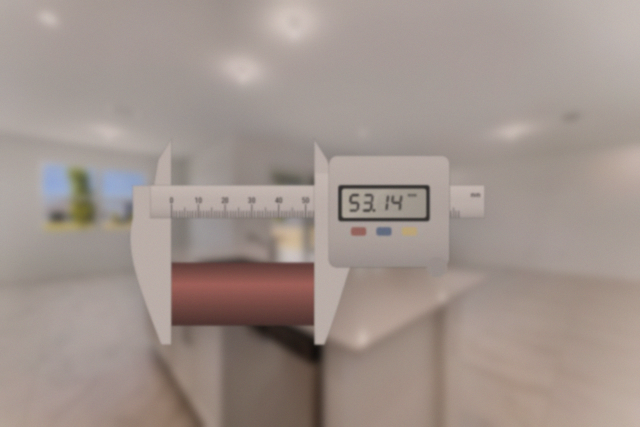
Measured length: 53.14 mm
